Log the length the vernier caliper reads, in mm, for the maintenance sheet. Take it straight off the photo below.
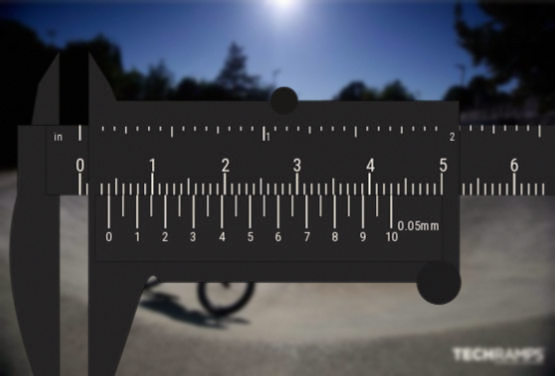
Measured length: 4.0 mm
